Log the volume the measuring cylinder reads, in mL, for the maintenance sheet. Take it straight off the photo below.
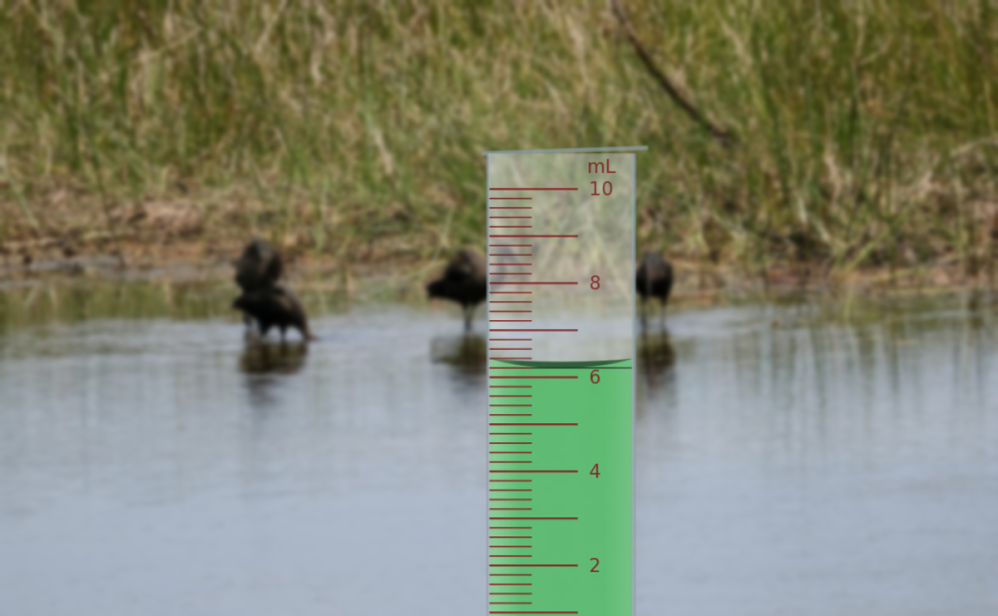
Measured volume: 6.2 mL
